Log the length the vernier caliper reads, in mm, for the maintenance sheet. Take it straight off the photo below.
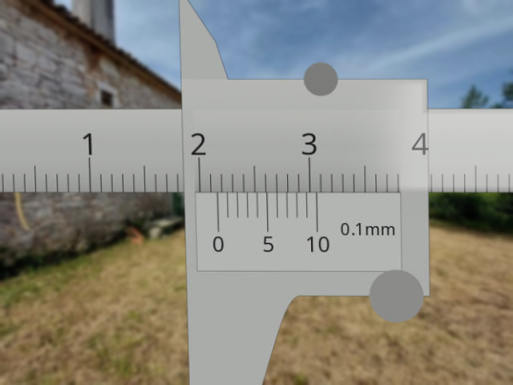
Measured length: 21.6 mm
